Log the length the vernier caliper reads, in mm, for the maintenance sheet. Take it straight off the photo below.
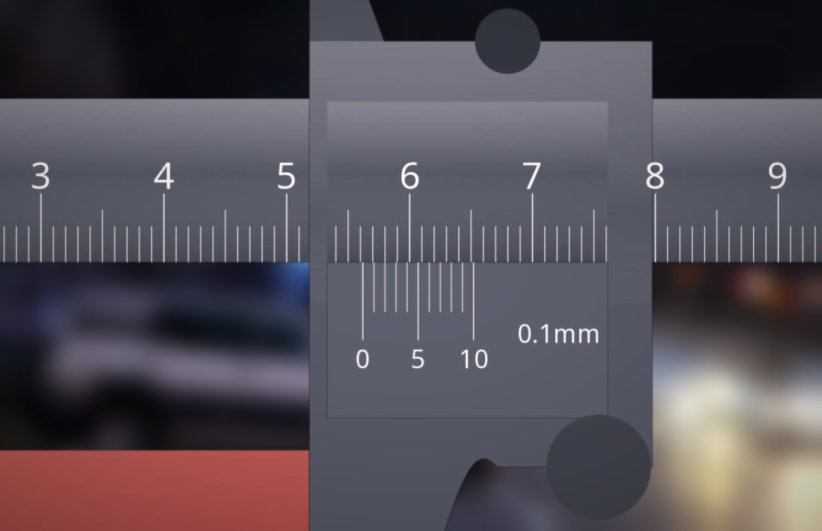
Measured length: 56.2 mm
